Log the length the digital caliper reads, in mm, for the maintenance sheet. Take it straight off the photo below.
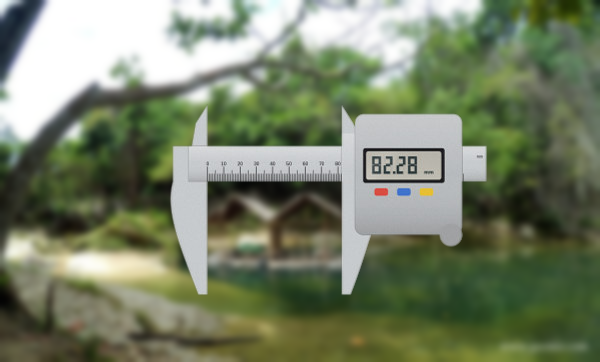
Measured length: 82.28 mm
